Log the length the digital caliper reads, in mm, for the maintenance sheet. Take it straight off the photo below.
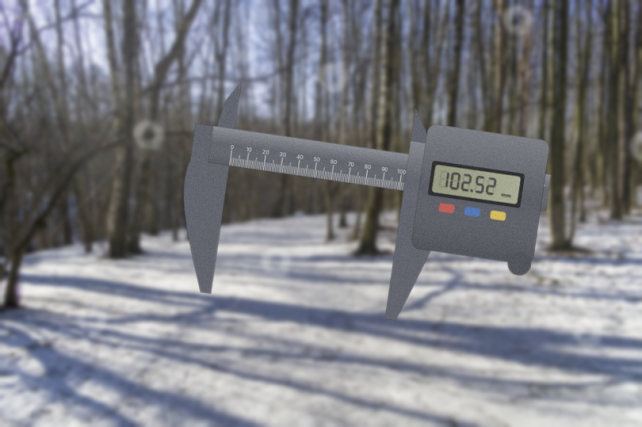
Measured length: 102.52 mm
